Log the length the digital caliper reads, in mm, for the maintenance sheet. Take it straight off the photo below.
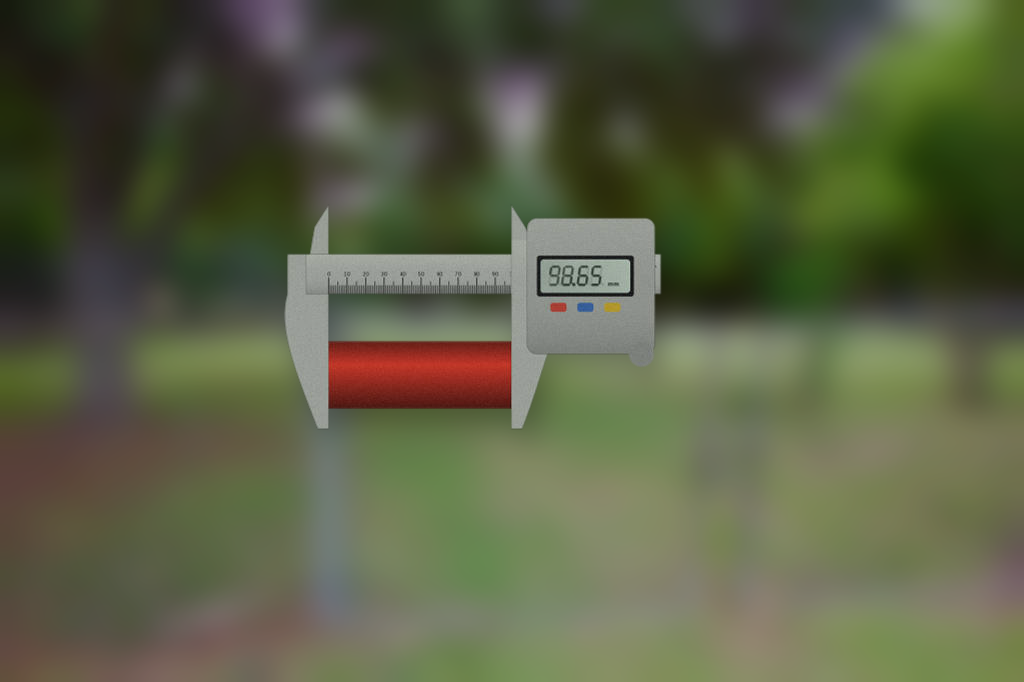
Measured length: 98.65 mm
